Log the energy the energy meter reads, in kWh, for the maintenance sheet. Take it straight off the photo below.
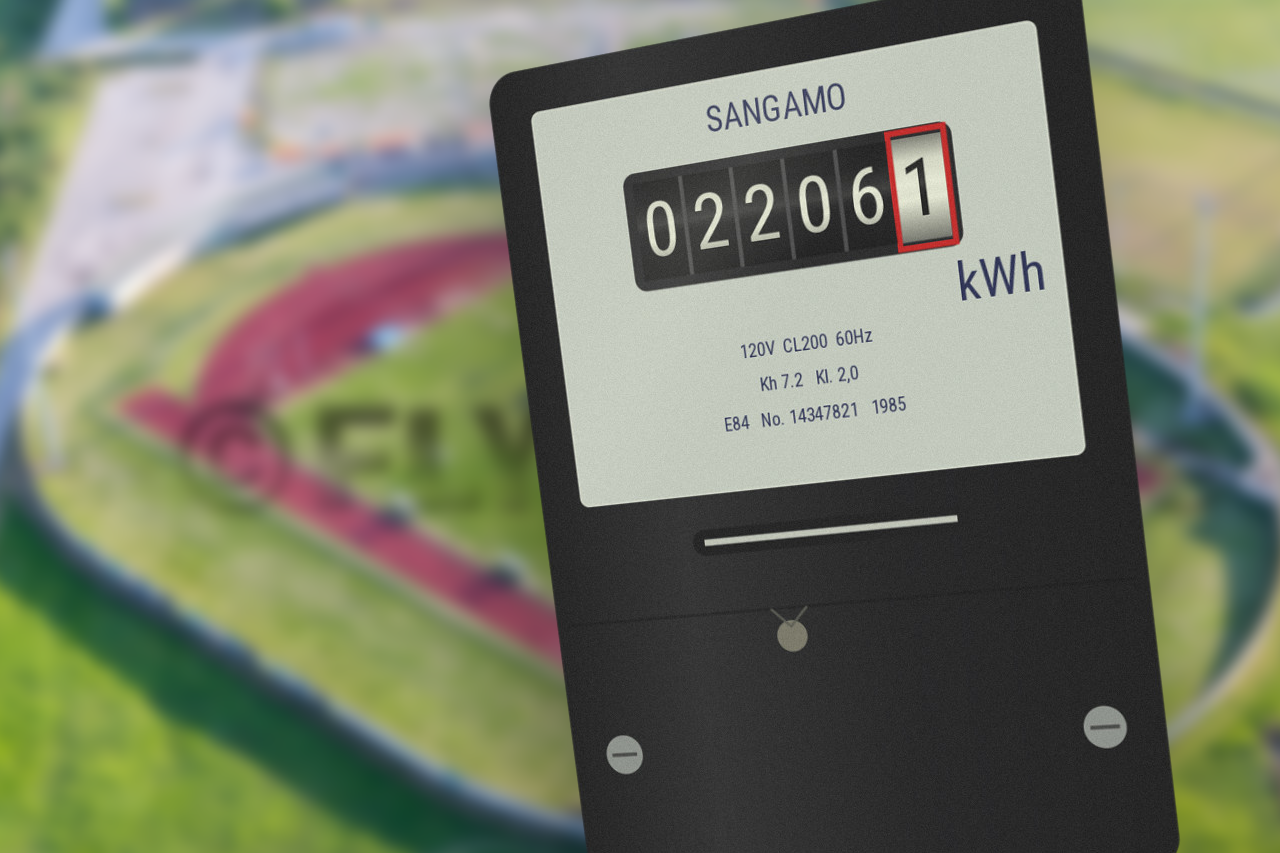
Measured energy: 2206.1 kWh
